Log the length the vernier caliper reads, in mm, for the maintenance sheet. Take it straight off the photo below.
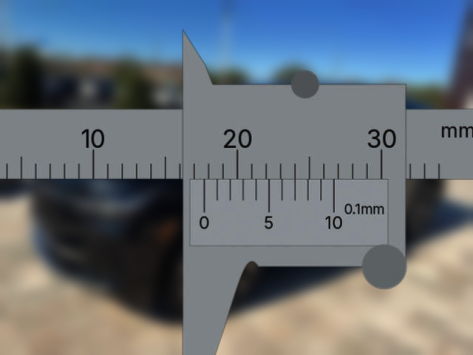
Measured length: 17.7 mm
